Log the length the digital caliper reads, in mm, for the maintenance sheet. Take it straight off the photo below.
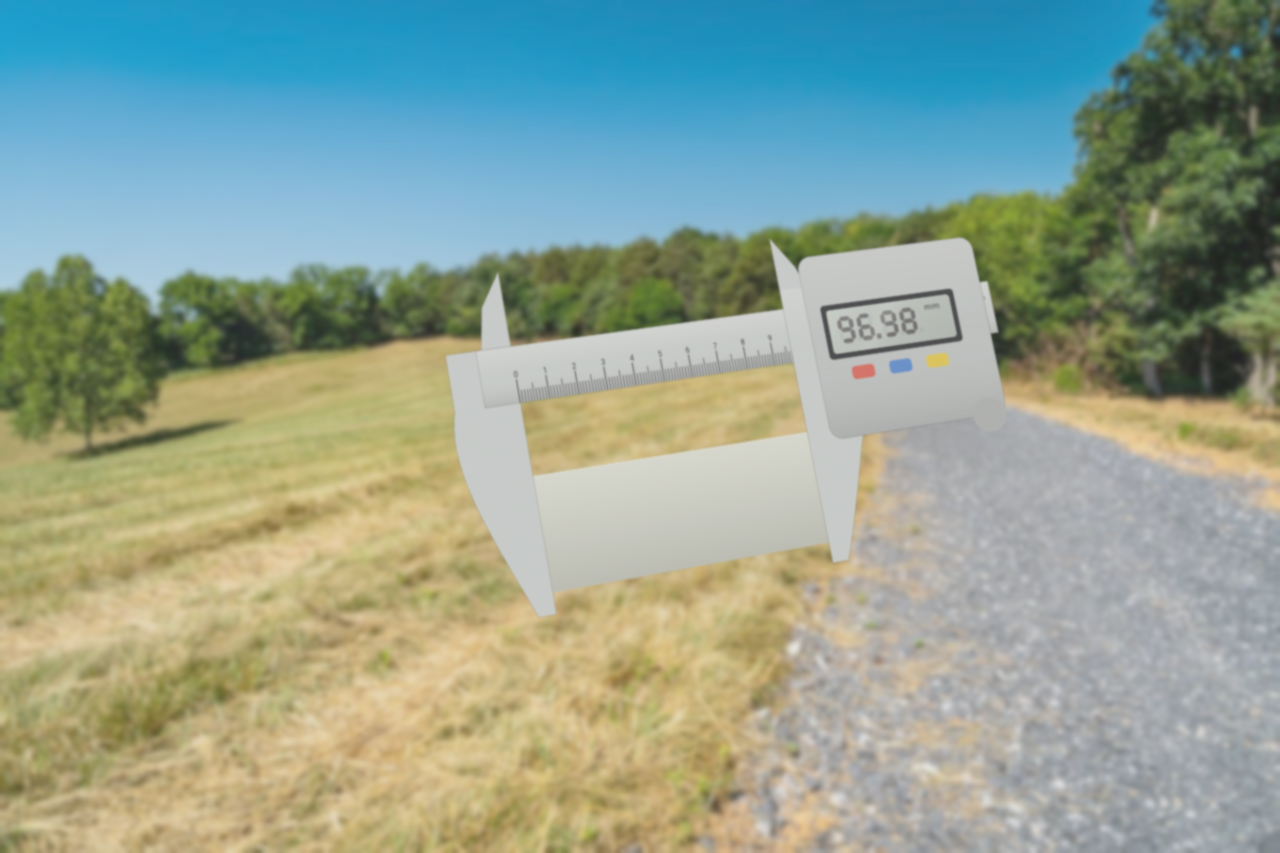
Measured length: 96.98 mm
